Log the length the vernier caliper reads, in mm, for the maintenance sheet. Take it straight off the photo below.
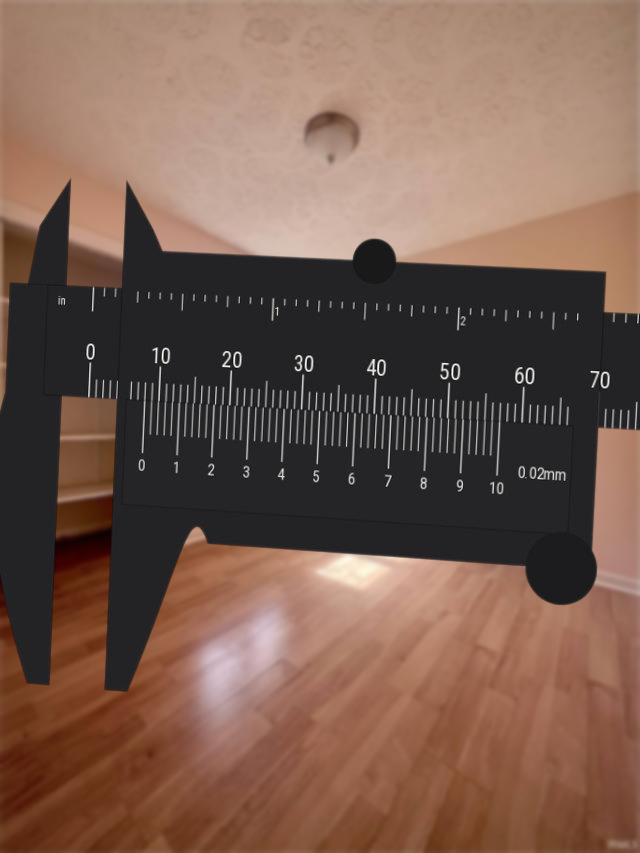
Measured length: 8.0 mm
